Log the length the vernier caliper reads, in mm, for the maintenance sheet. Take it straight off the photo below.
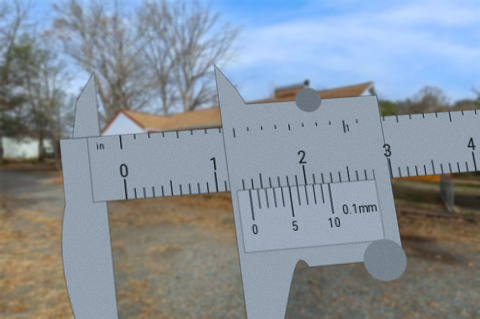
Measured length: 13.6 mm
